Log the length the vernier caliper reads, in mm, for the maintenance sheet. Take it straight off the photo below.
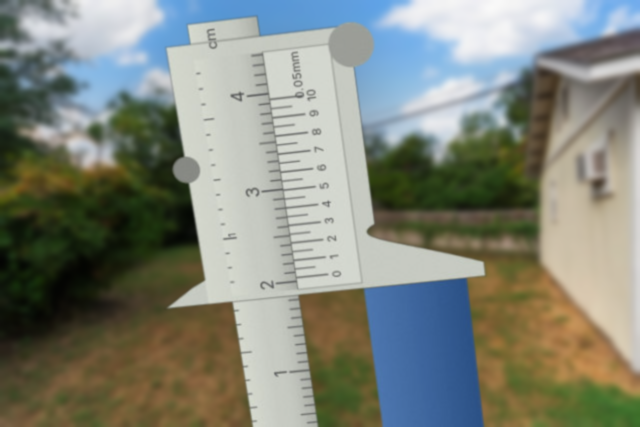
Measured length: 20.4 mm
